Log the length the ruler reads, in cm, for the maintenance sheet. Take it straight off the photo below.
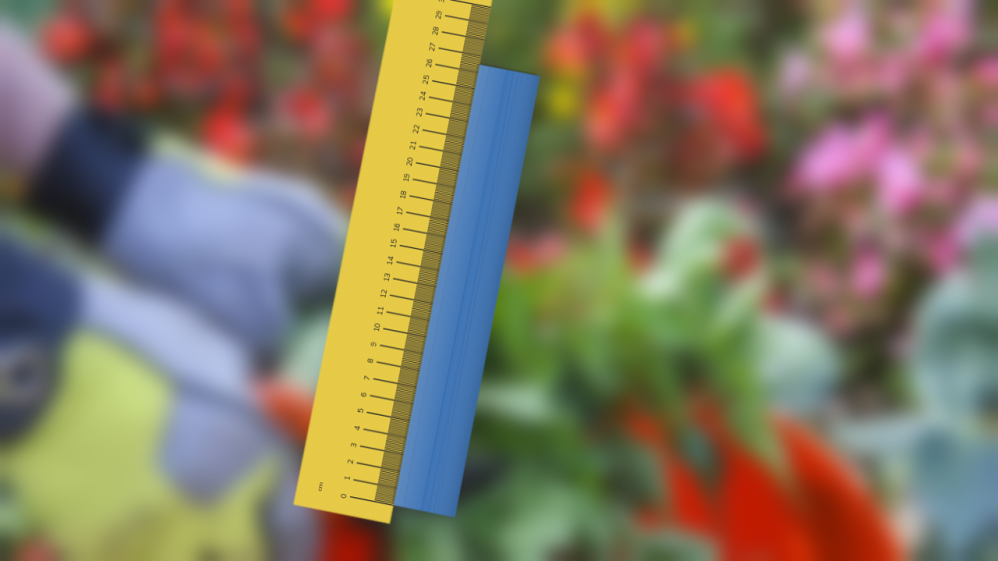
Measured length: 26.5 cm
